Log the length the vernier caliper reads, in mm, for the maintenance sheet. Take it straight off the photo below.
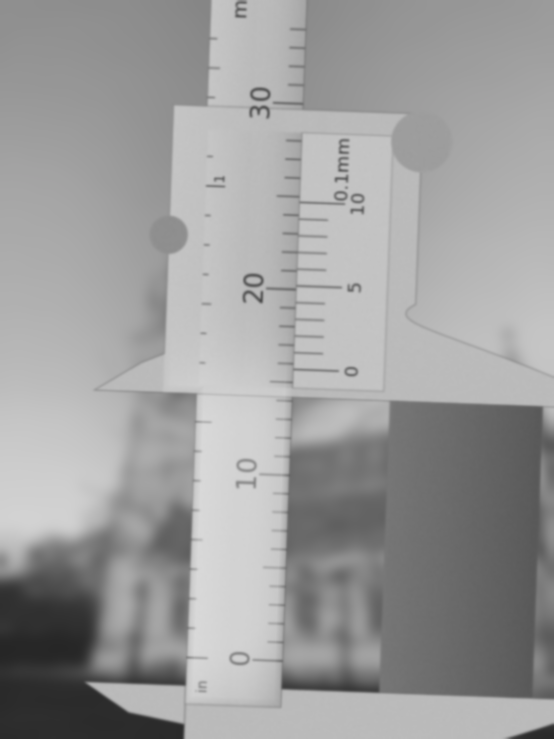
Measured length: 15.7 mm
